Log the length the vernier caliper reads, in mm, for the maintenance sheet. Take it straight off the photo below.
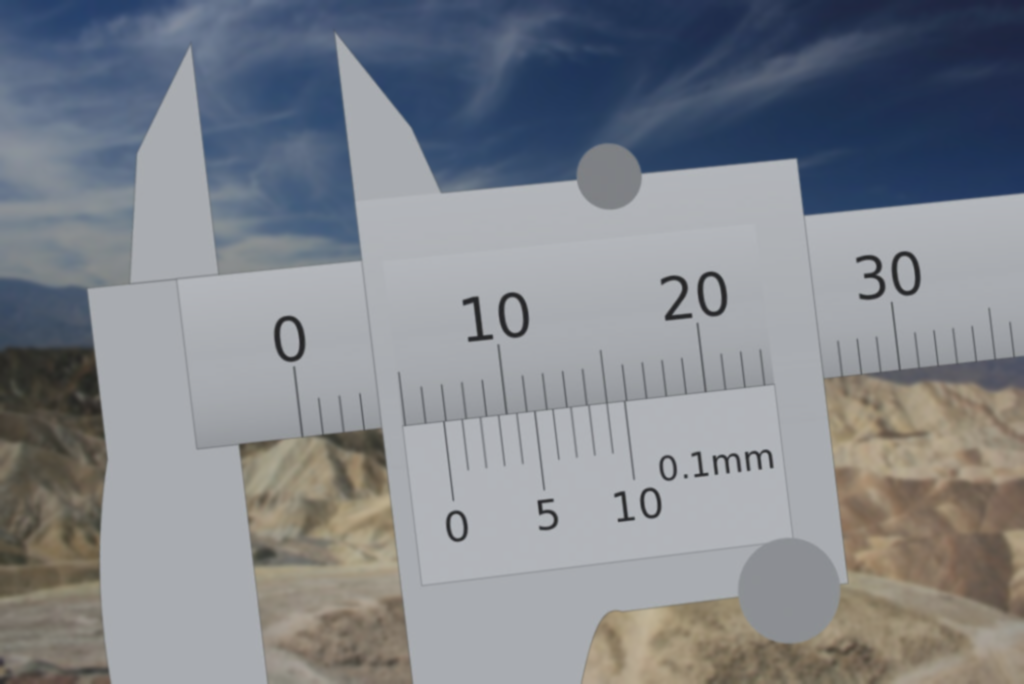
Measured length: 6.9 mm
